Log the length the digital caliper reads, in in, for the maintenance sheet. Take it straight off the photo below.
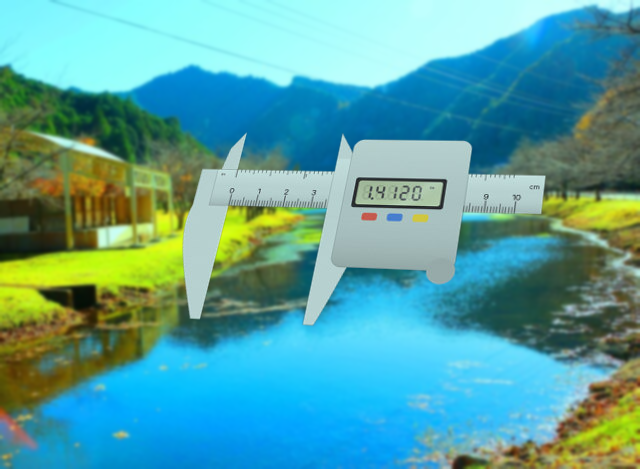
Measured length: 1.4120 in
